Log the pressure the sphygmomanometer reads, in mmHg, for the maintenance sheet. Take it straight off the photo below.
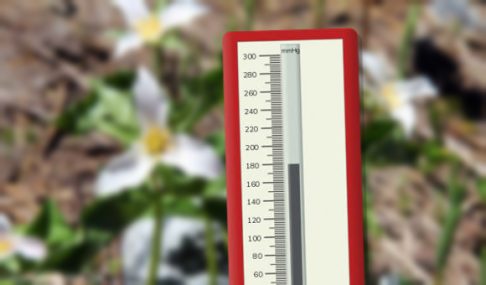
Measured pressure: 180 mmHg
